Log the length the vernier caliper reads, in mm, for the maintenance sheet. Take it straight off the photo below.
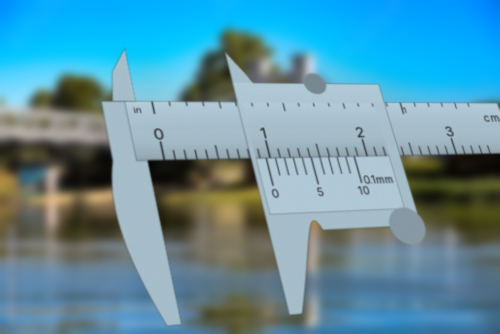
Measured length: 9.6 mm
